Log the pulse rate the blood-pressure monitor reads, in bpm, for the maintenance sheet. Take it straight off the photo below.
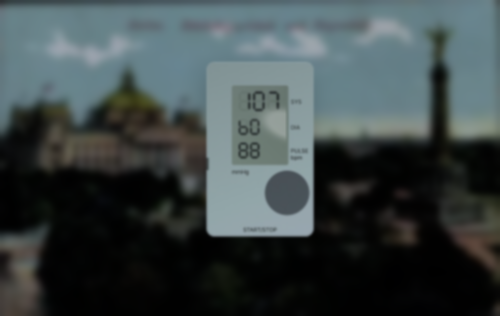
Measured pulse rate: 88 bpm
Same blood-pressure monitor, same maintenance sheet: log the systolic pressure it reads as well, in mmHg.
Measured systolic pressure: 107 mmHg
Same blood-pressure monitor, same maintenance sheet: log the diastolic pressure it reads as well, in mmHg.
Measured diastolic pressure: 60 mmHg
